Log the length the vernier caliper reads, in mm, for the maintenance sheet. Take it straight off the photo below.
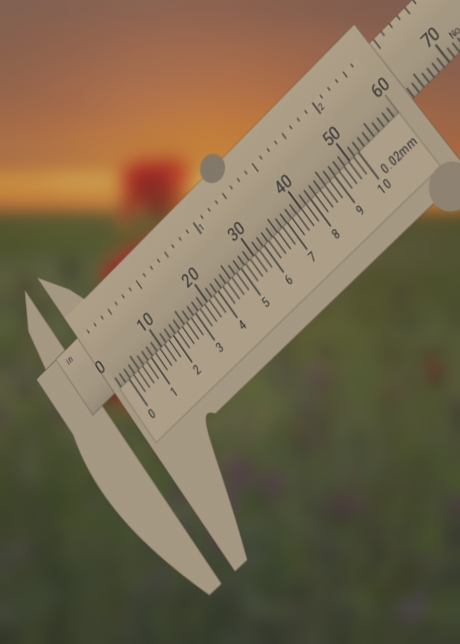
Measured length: 2.8 mm
